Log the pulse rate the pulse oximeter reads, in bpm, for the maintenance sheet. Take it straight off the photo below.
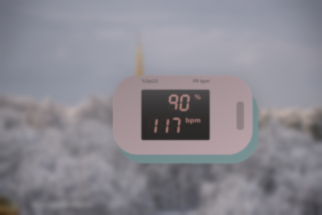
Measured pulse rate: 117 bpm
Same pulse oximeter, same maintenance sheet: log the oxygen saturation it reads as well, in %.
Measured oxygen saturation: 90 %
